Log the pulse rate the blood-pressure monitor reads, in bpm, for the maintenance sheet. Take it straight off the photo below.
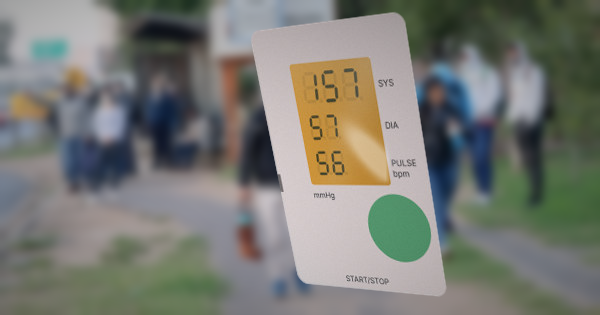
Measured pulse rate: 56 bpm
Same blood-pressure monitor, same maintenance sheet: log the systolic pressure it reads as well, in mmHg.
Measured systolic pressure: 157 mmHg
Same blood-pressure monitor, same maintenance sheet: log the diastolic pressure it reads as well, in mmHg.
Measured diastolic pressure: 57 mmHg
